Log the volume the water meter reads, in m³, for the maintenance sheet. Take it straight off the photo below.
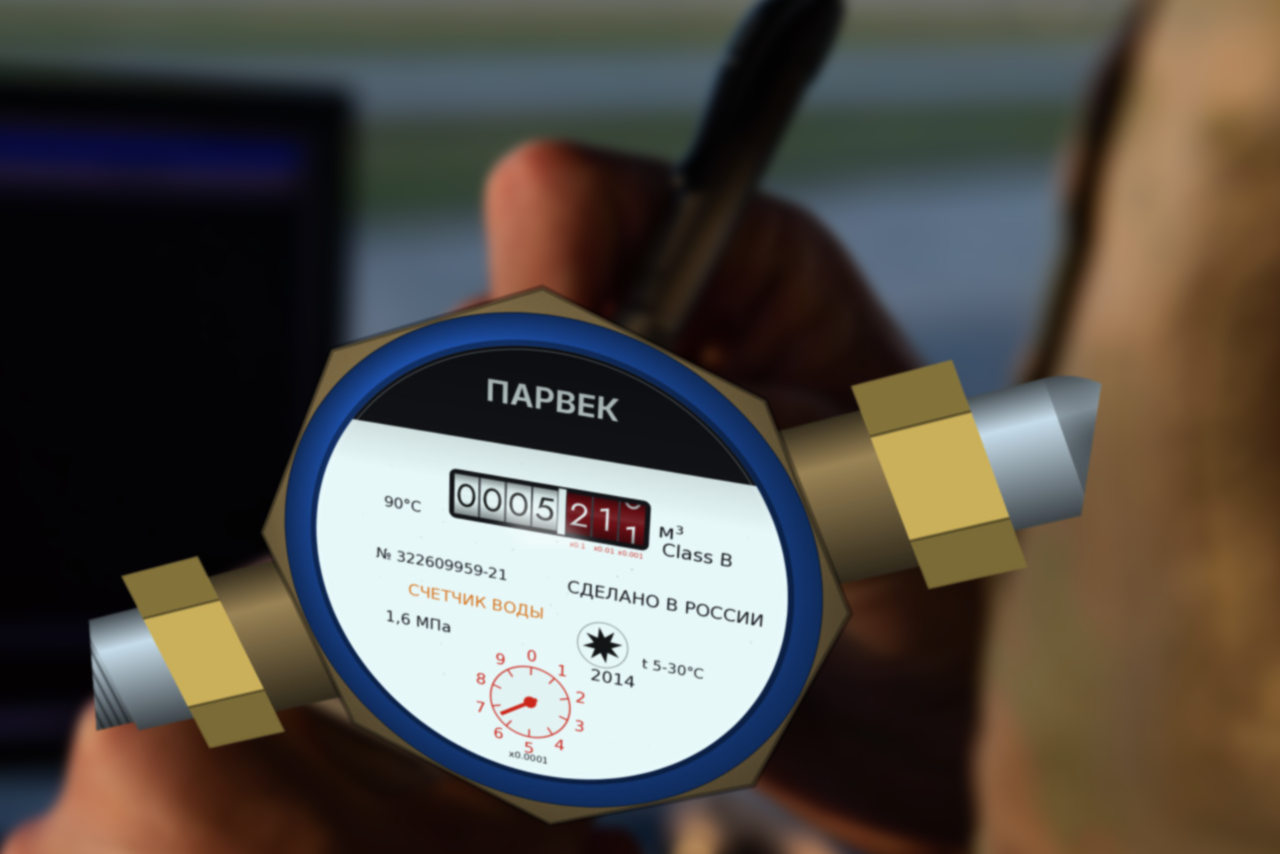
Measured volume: 5.2106 m³
